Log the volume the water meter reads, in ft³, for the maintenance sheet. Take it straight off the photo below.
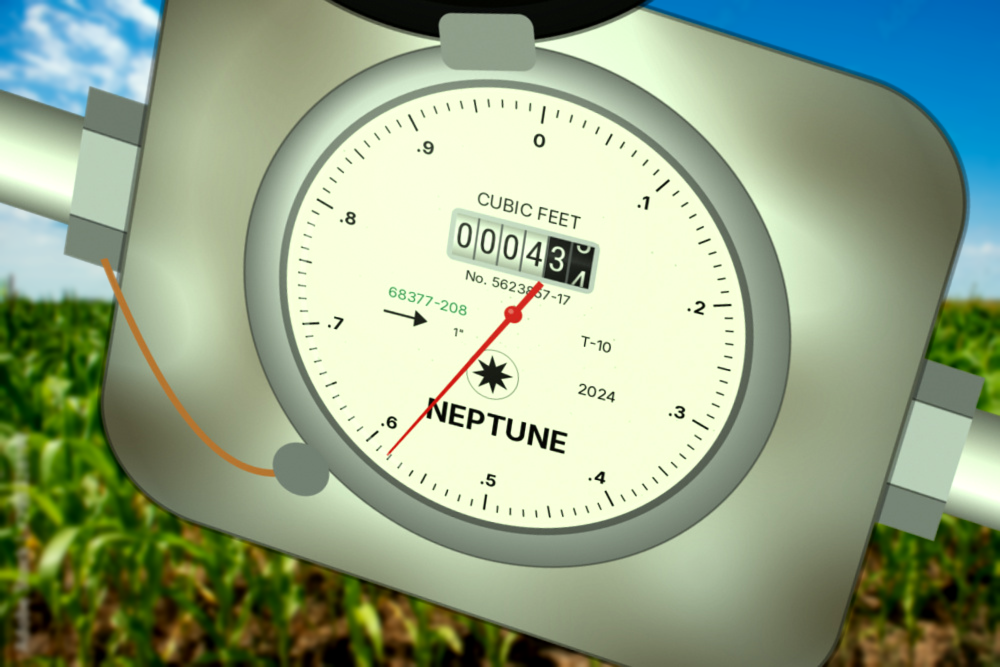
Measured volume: 433.58 ft³
